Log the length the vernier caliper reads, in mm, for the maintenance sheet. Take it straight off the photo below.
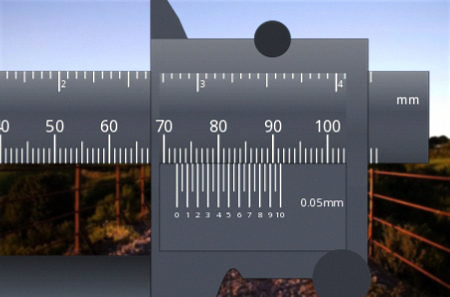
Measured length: 72.4 mm
